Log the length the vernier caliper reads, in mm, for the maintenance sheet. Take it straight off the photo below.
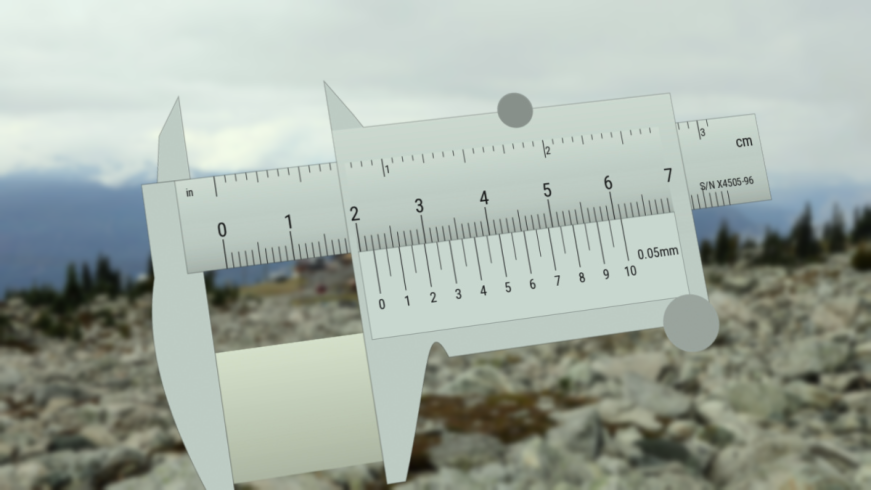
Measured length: 22.0 mm
